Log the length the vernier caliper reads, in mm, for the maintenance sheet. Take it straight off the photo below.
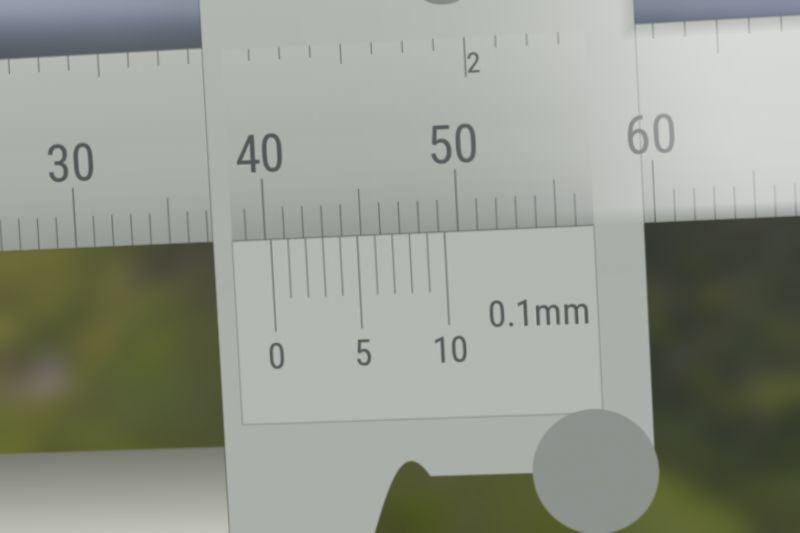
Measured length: 40.3 mm
